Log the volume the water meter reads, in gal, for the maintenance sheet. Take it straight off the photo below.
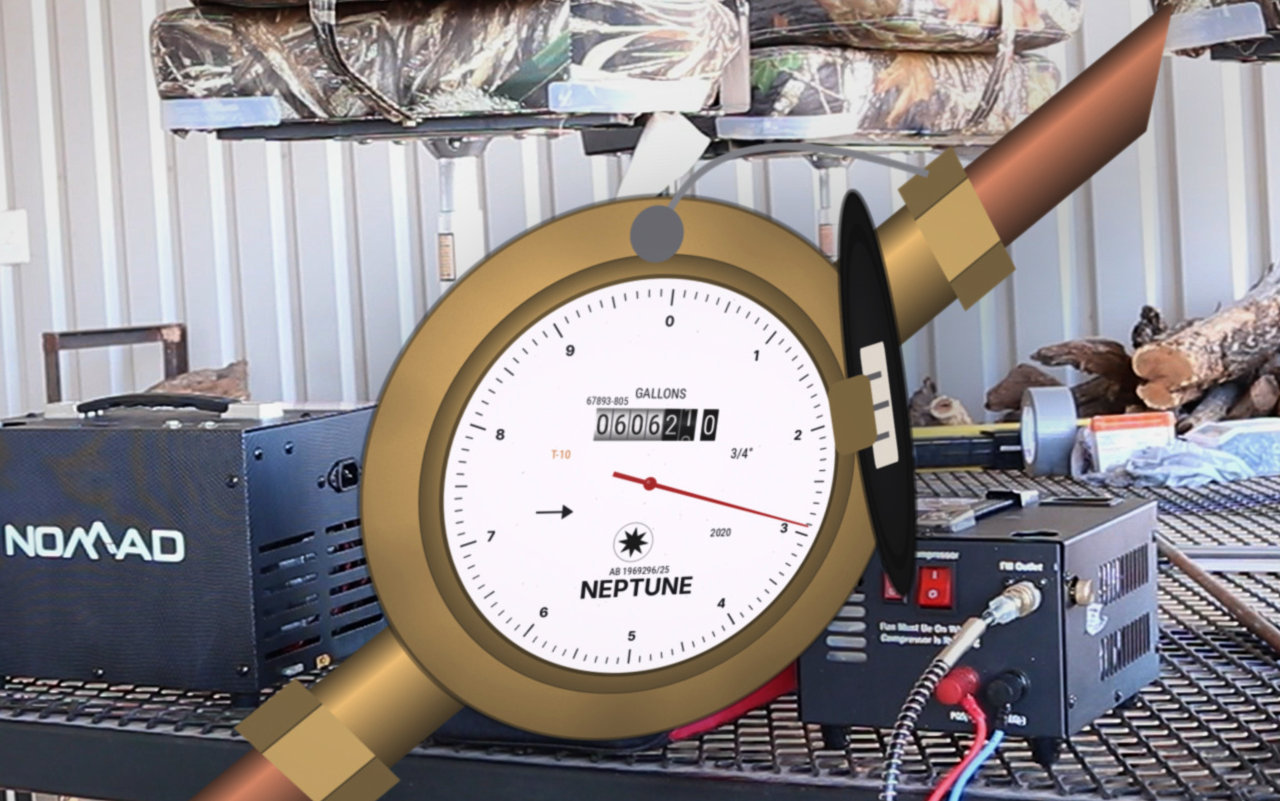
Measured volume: 606212.9 gal
